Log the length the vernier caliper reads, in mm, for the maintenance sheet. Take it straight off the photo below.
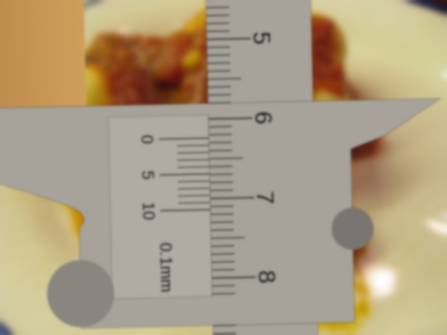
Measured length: 62.4 mm
